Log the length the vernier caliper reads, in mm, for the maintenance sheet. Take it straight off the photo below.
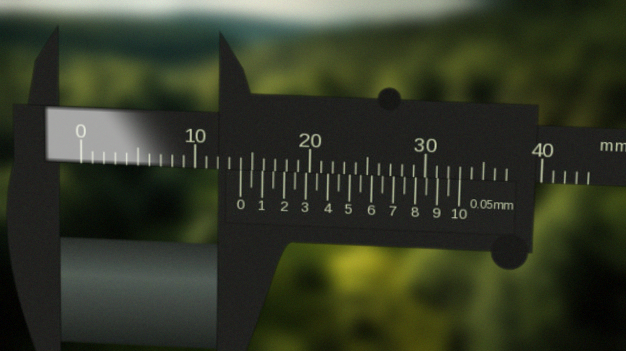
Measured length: 14.0 mm
